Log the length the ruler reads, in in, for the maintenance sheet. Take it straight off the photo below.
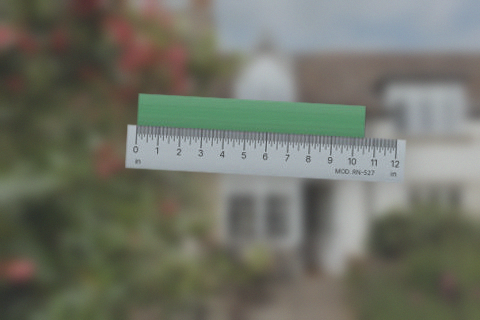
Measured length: 10.5 in
